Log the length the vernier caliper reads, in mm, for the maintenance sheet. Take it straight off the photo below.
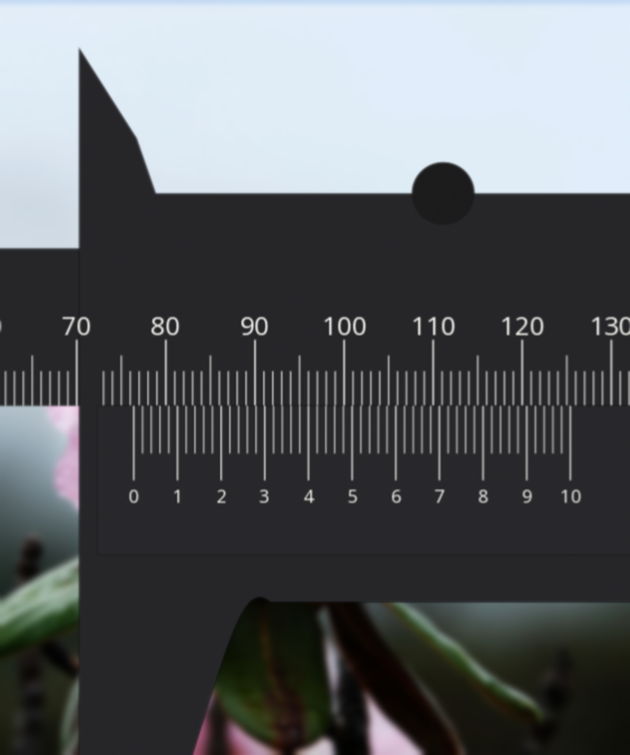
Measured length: 76.4 mm
